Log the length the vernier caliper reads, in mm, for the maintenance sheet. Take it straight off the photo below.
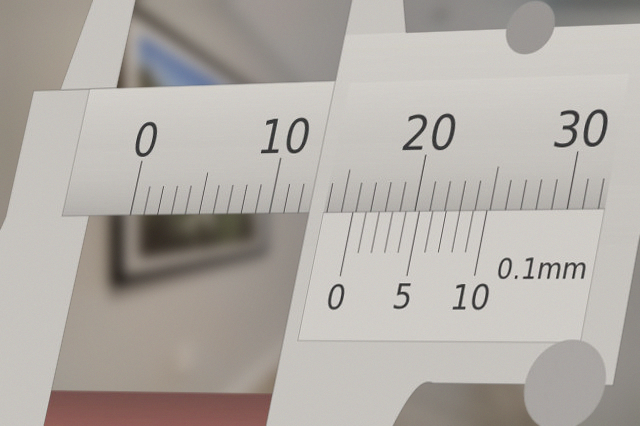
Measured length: 15.8 mm
